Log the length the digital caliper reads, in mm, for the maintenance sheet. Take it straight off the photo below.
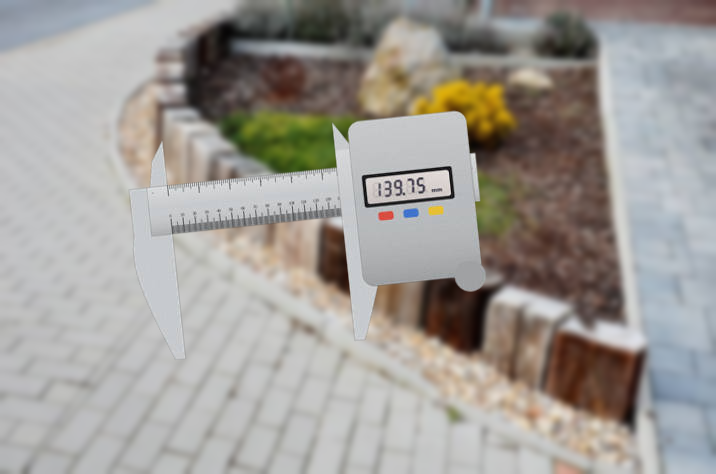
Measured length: 139.75 mm
